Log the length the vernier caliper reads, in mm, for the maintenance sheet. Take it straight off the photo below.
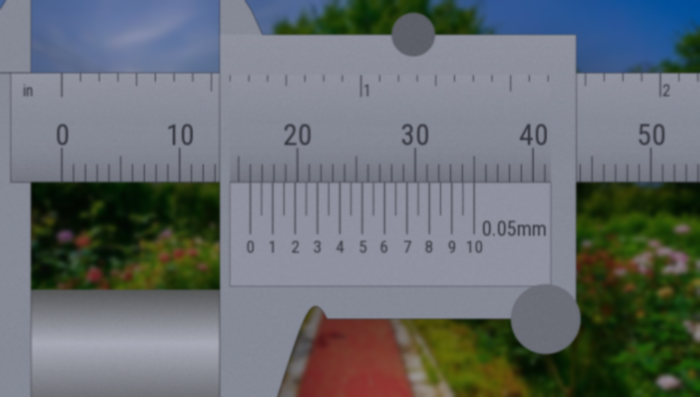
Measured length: 16.0 mm
